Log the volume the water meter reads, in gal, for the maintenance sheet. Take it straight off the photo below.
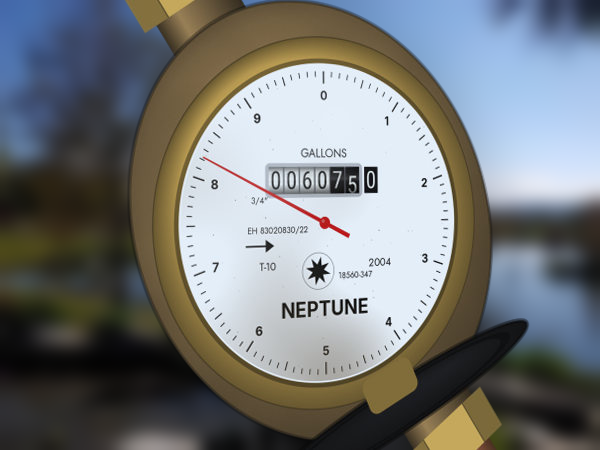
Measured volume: 60748.2 gal
